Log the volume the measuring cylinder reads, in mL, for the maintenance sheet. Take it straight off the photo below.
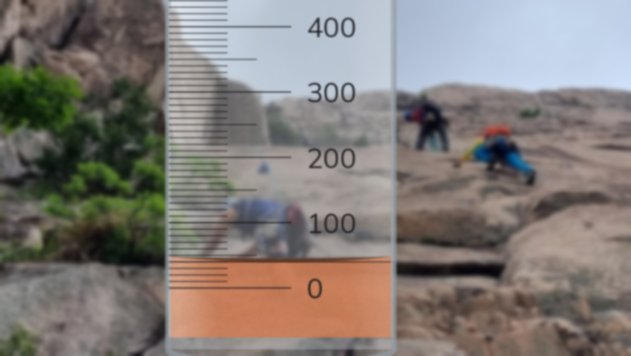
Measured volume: 40 mL
